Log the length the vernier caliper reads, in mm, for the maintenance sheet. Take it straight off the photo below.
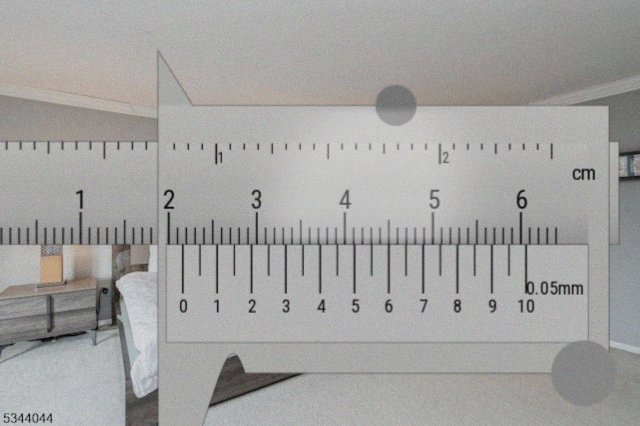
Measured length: 21.6 mm
